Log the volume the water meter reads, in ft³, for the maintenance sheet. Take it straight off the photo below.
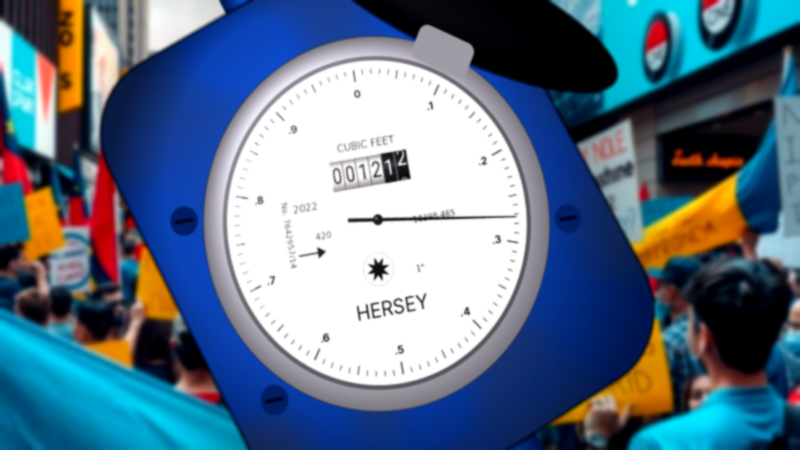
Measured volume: 1212.27 ft³
